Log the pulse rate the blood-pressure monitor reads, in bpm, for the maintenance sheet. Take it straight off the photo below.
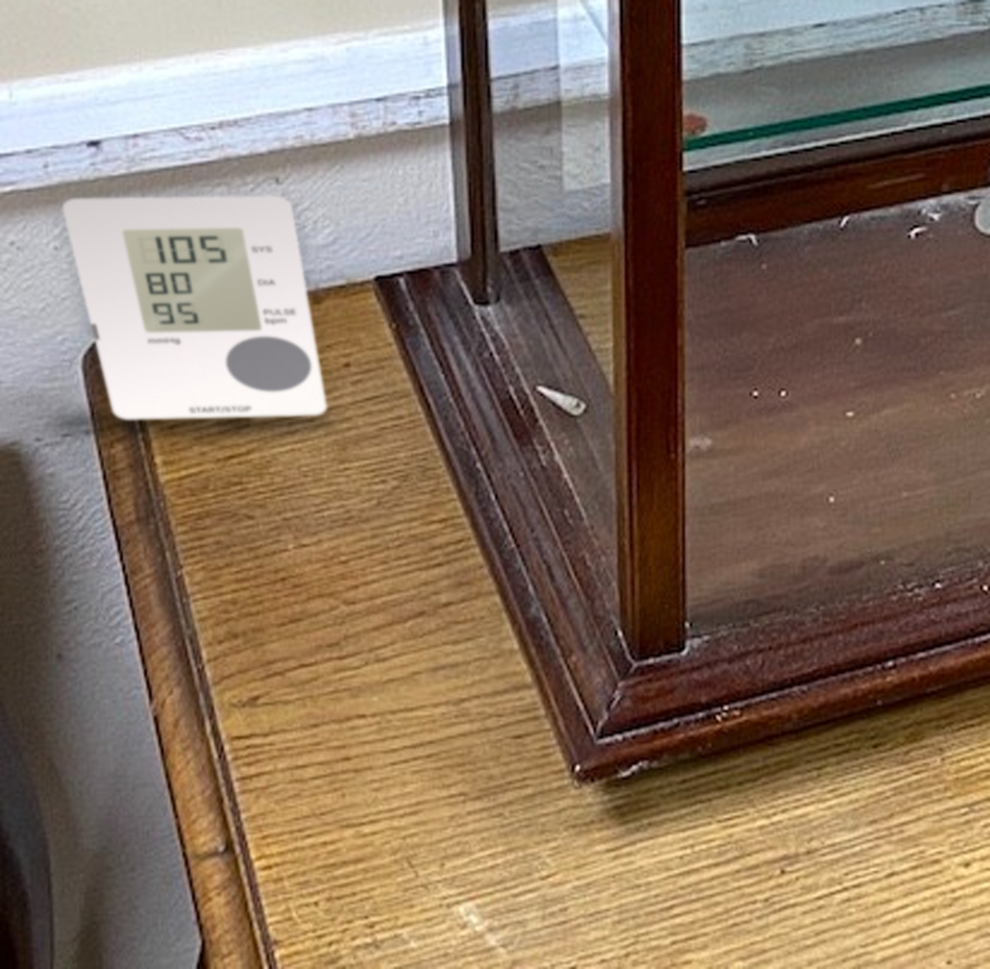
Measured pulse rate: 95 bpm
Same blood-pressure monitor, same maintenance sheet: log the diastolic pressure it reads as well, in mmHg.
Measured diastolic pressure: 80 mmHg
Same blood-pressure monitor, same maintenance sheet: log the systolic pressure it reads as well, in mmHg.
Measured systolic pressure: 105 mmHg
